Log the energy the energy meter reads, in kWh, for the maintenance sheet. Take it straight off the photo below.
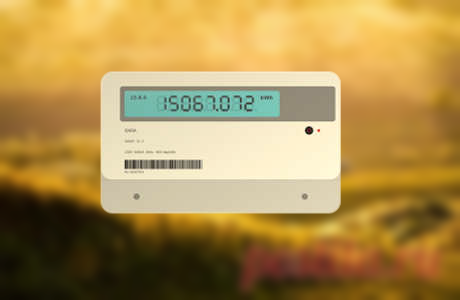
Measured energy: 15067.072 kWh
